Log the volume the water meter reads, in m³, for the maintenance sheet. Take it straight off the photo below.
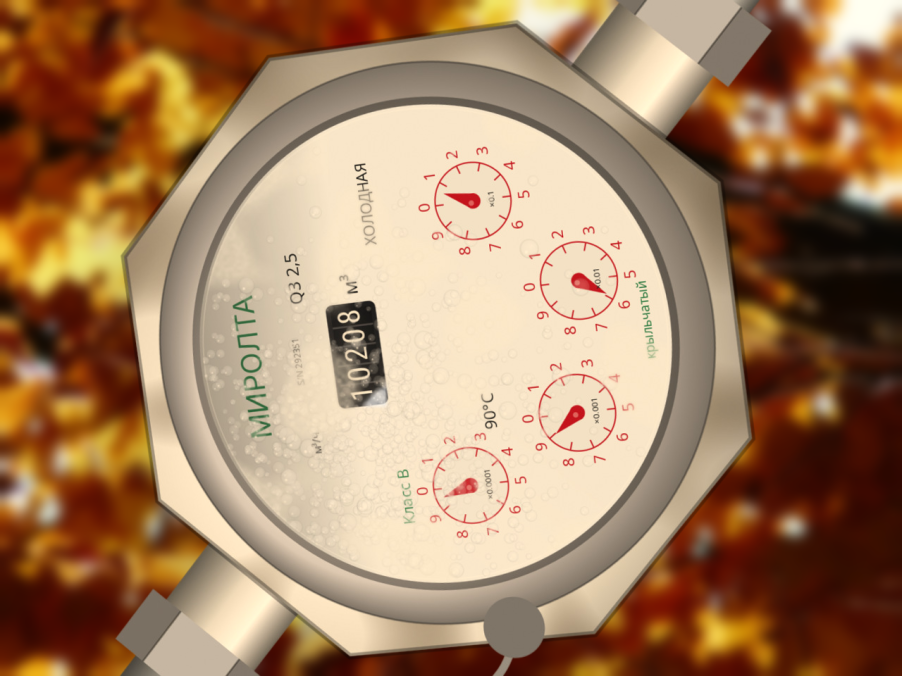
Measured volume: 10208.0589 m³
